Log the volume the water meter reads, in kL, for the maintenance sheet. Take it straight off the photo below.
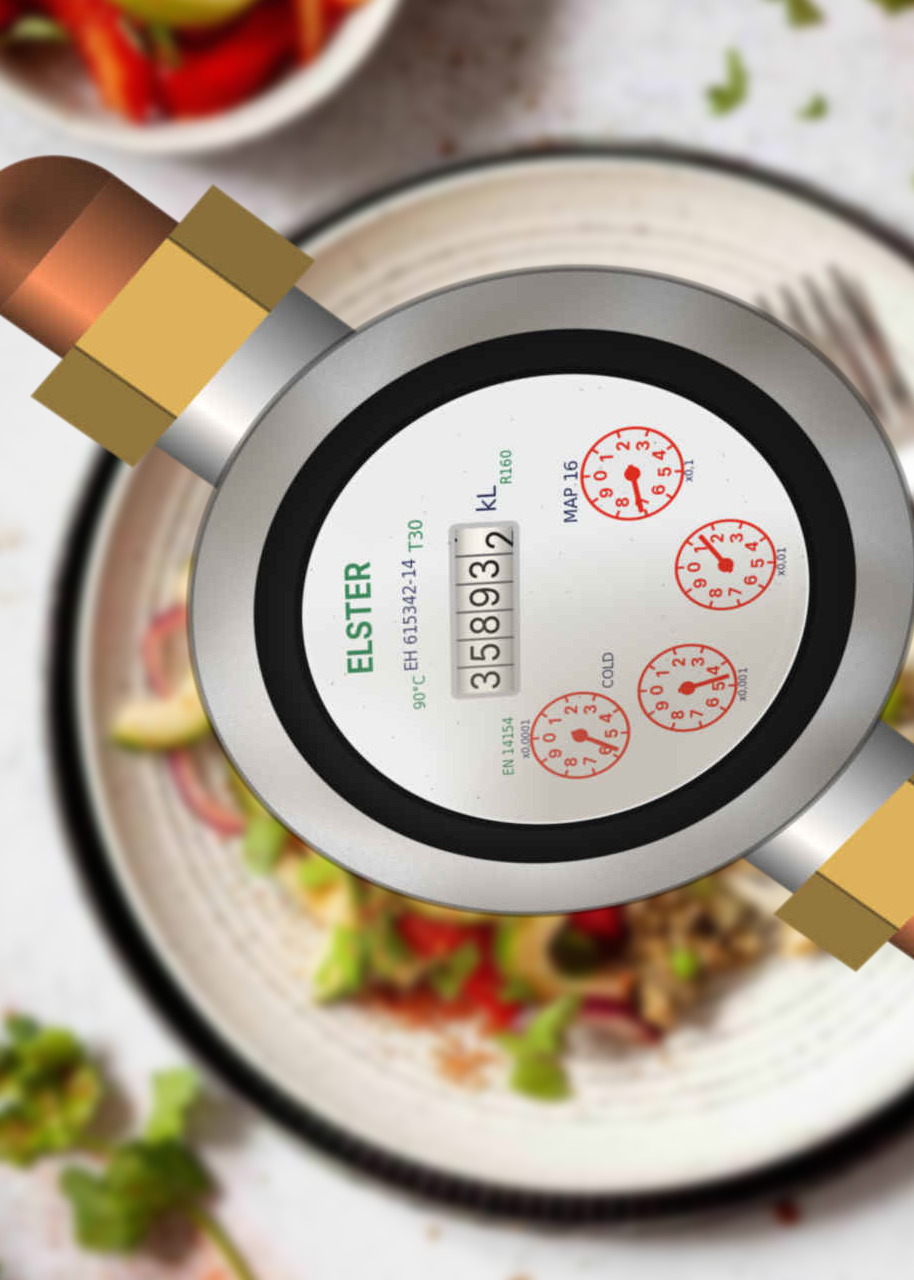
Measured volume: 358931.7145 kL
